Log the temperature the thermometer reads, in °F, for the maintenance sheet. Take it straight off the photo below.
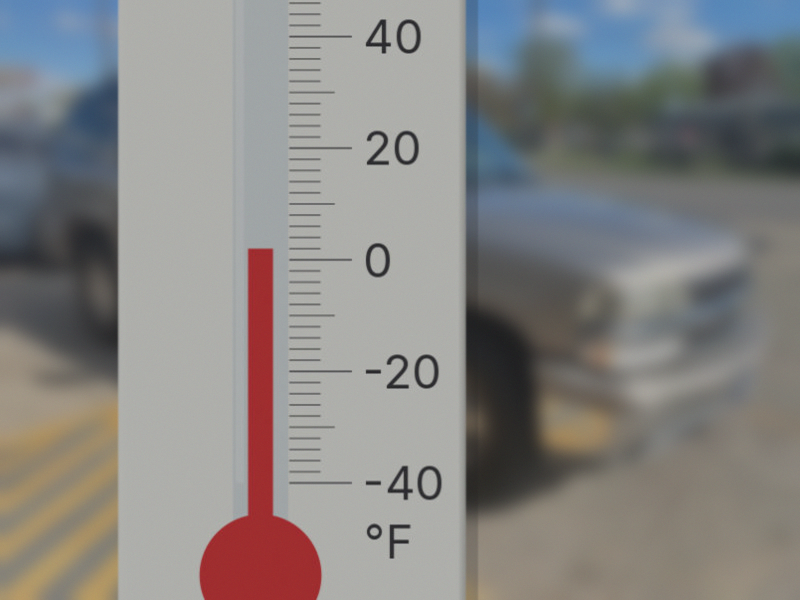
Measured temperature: 2 °F
